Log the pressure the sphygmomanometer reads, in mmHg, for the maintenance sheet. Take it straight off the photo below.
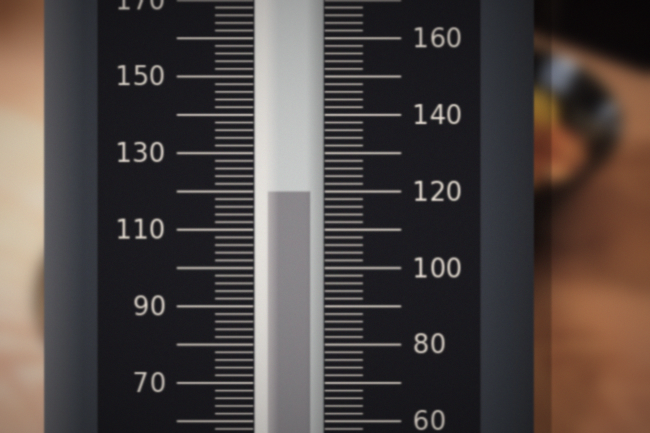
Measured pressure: 120 mmHg
